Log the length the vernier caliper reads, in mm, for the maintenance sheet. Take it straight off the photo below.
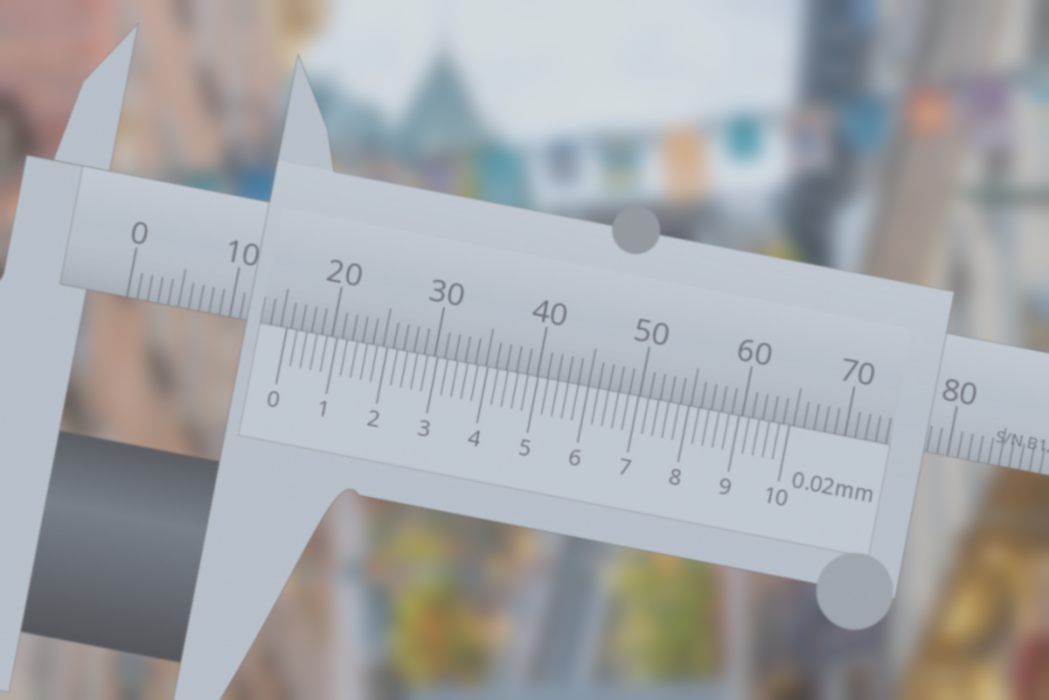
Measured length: 15.6 mm
